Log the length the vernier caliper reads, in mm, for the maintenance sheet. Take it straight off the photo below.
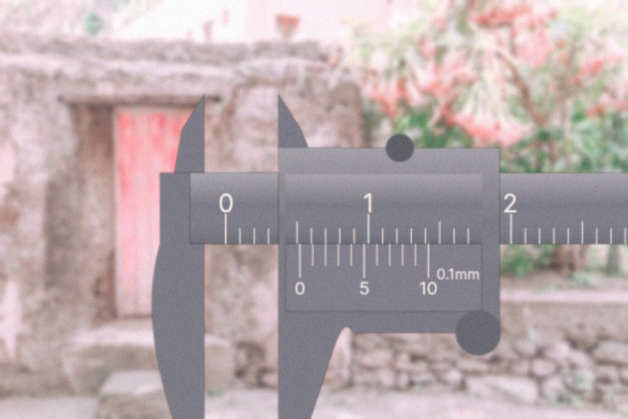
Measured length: 5.2 mm
